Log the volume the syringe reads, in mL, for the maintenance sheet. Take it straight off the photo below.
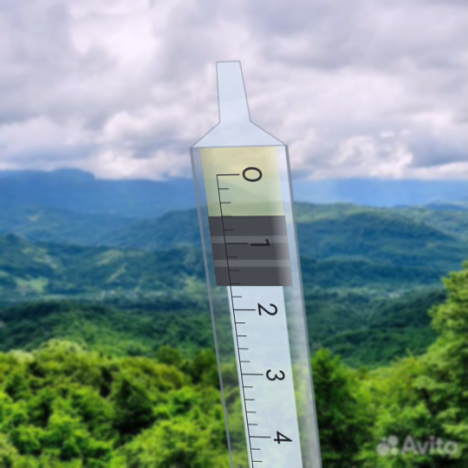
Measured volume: 0.6 mL
